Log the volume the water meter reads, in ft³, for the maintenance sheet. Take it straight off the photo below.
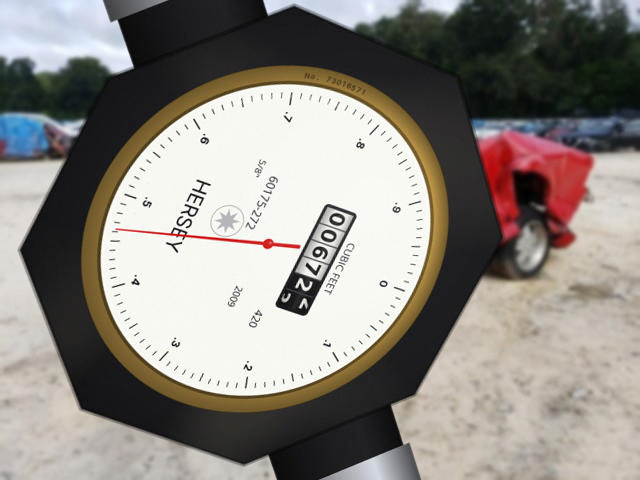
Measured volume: 6722.46 ft³
